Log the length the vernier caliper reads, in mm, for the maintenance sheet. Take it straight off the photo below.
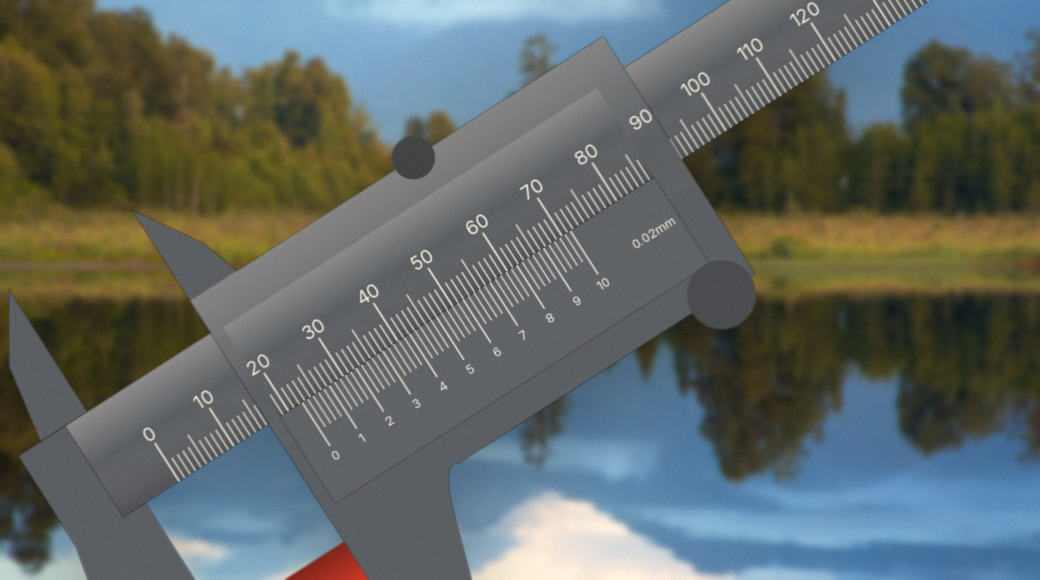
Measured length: 22.5 mm
